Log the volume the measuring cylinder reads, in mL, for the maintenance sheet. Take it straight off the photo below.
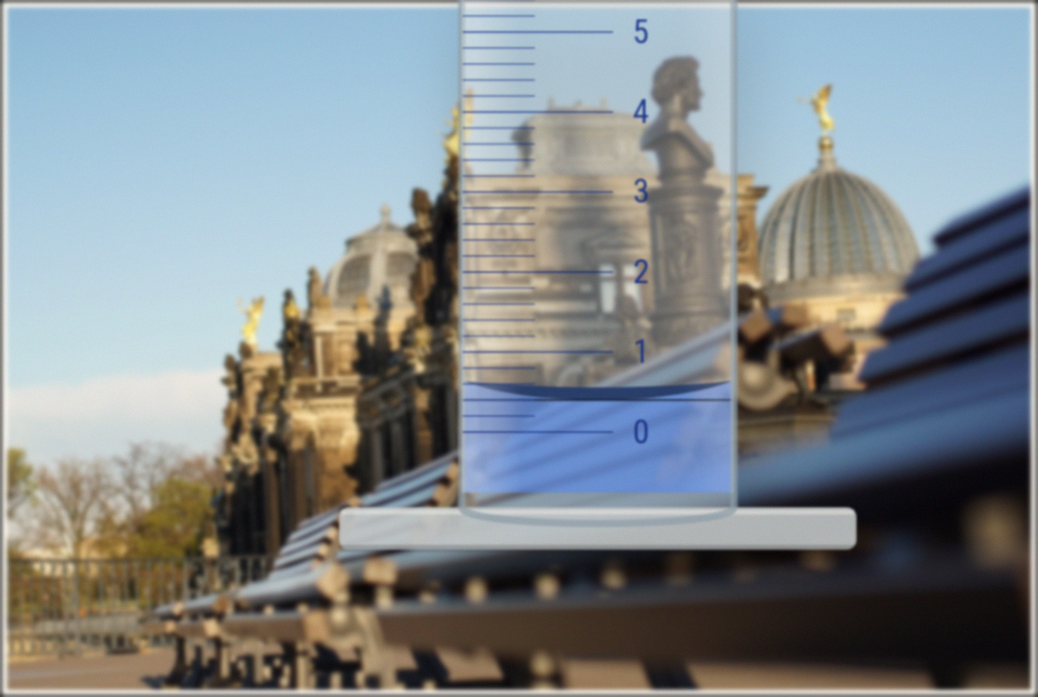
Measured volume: 0.4 mL
